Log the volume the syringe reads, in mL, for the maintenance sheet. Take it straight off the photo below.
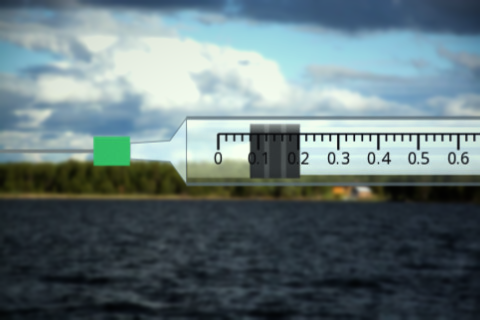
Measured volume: 0.08 mL
